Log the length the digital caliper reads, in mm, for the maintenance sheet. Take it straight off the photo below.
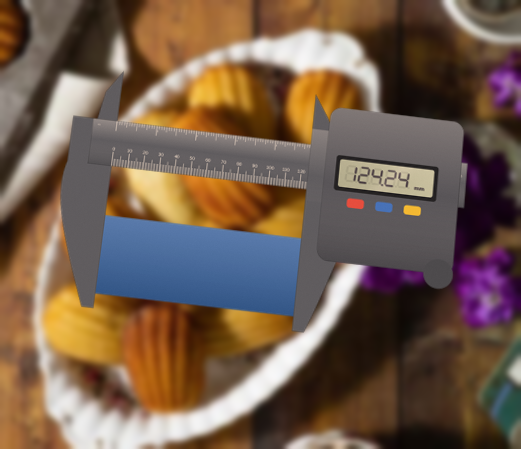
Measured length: 124.24 mm
